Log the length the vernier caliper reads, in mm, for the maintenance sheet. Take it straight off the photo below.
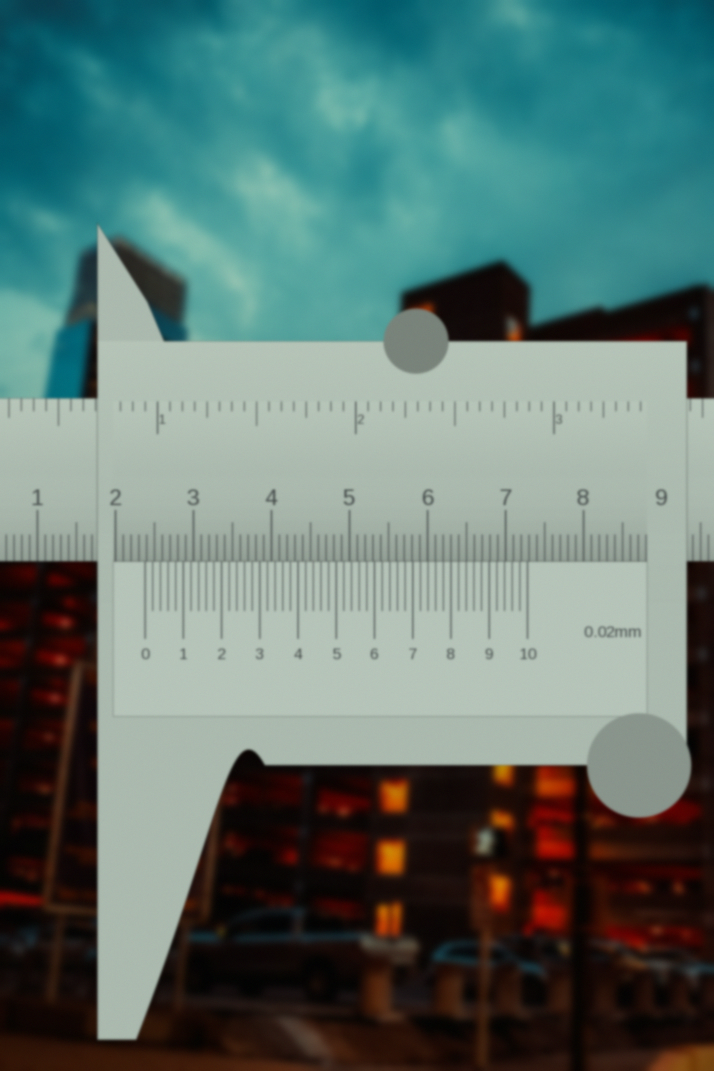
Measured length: 23.8 mm
